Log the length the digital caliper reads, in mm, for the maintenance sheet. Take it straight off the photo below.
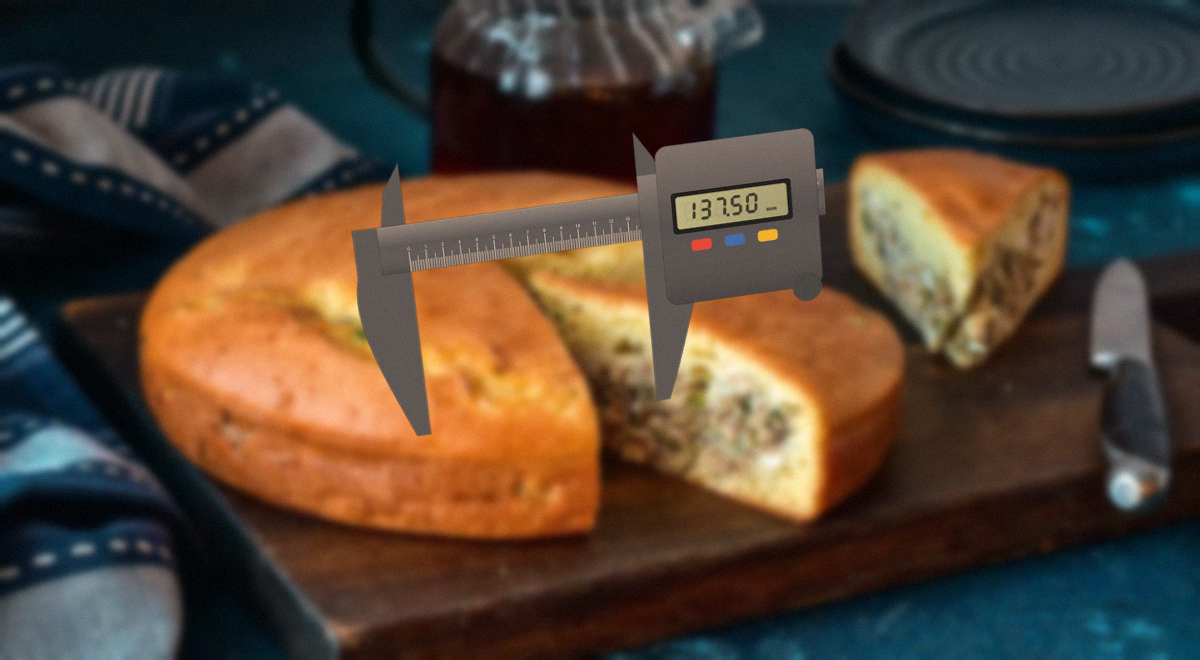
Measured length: 137.50 mm
